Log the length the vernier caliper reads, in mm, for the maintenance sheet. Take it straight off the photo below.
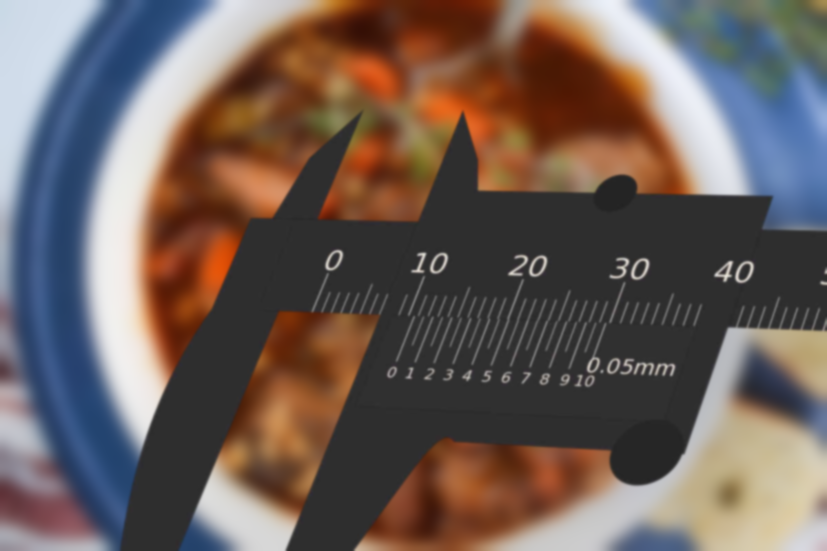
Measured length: 10.6 mm
